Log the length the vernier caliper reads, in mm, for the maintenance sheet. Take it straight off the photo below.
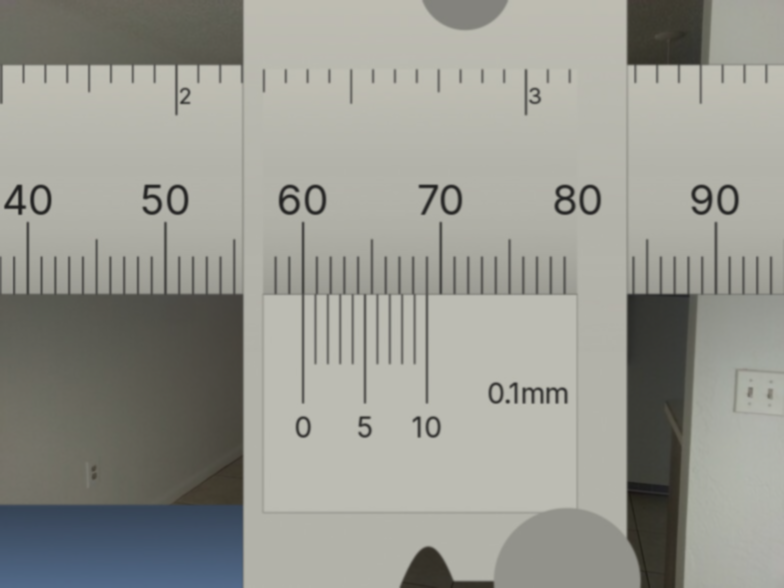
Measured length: 60.0 mm
